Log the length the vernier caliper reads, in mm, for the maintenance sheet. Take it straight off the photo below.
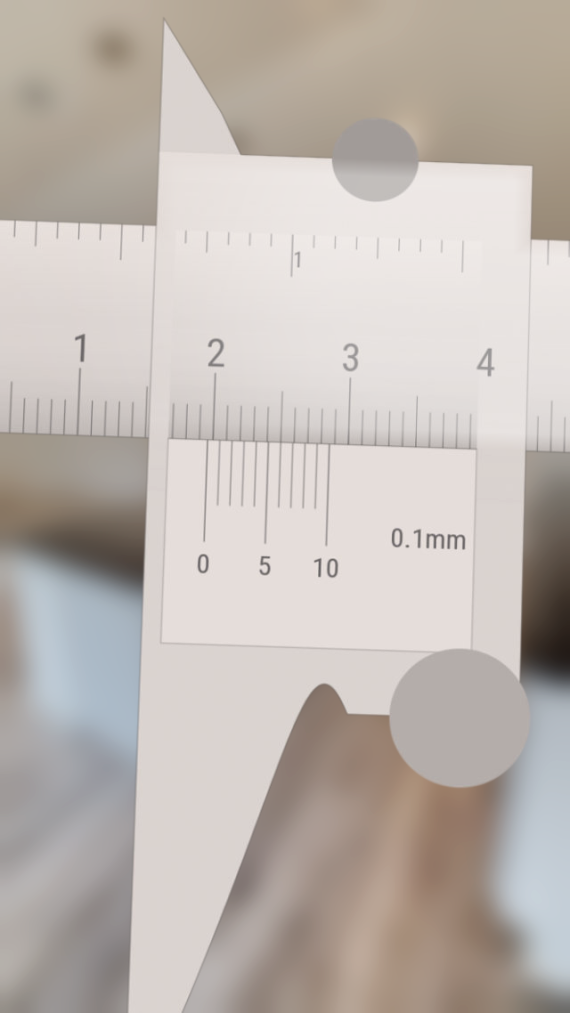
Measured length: 19.6 mm
